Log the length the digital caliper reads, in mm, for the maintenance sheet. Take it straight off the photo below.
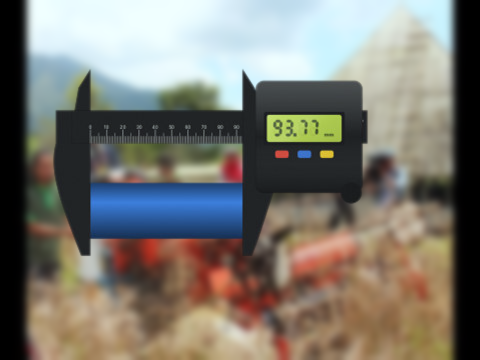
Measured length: 93.77 mm
